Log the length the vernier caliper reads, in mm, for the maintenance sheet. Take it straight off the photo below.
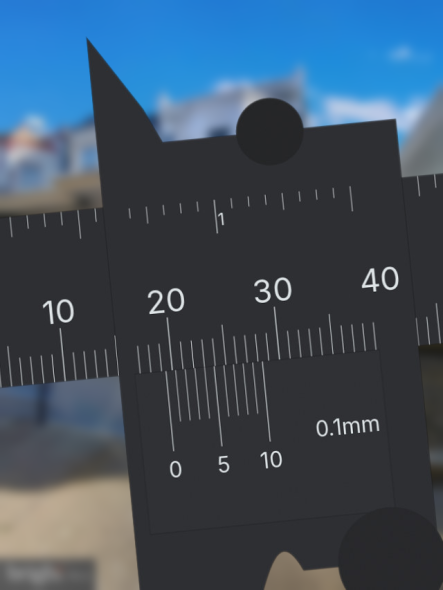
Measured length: 19.4 mm
